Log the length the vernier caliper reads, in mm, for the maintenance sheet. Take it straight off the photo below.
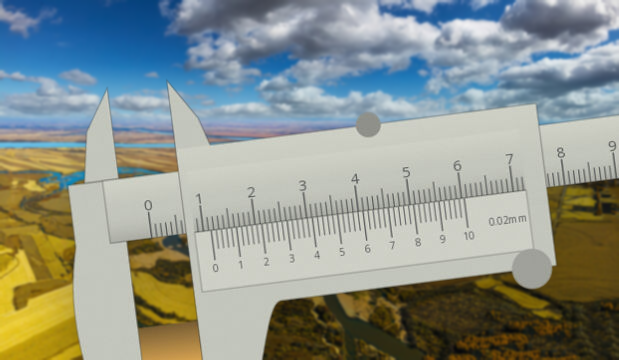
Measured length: 11.5 mm
